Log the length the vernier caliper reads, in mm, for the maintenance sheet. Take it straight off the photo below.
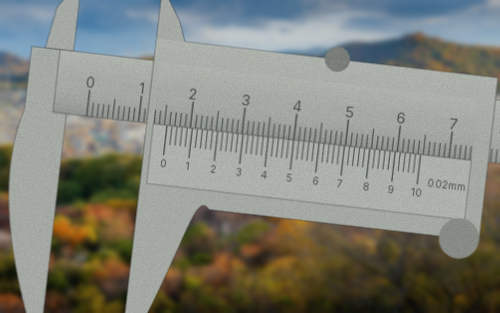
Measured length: 15.5 mm
